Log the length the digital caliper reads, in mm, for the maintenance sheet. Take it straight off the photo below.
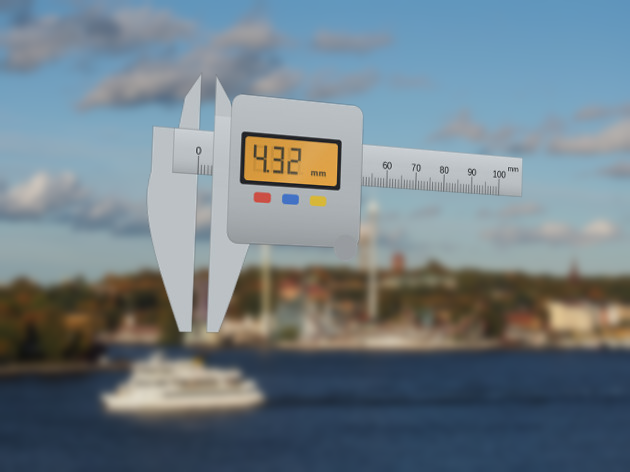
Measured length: 4.32 mm
